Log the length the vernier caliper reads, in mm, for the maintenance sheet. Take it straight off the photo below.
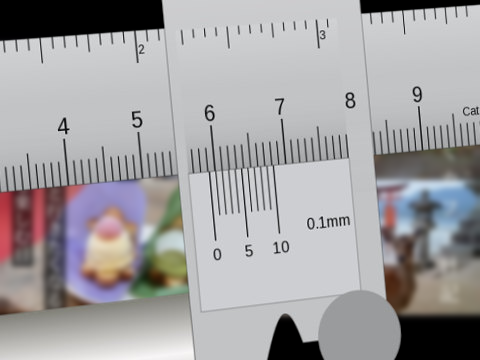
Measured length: 59.2 mm
